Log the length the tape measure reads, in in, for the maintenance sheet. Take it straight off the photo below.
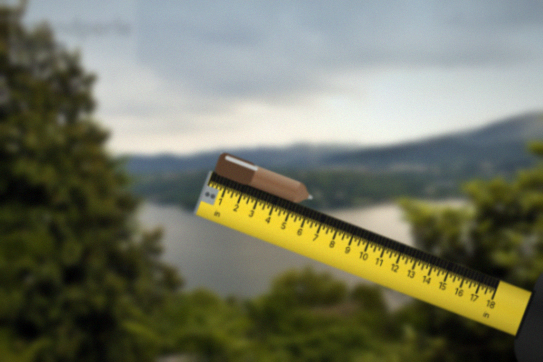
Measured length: 6 in
